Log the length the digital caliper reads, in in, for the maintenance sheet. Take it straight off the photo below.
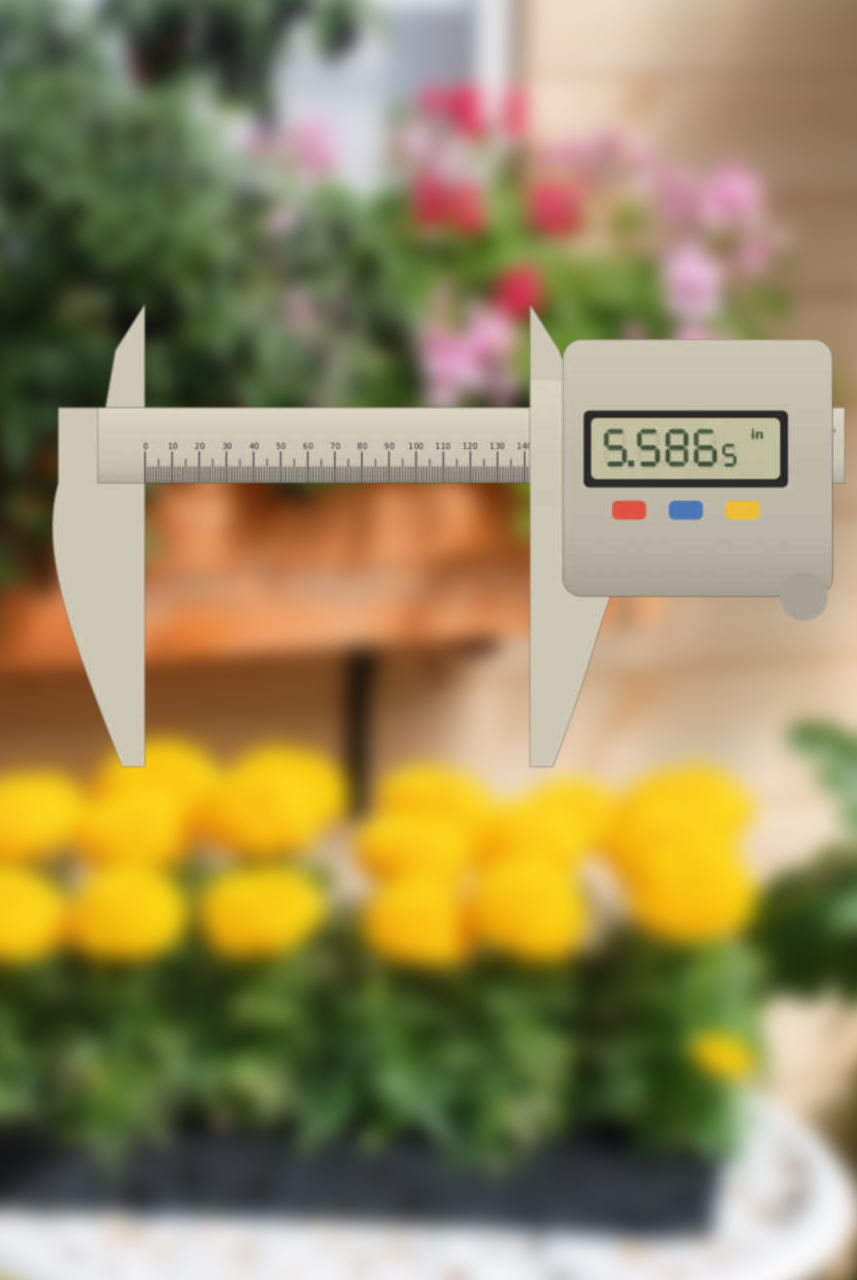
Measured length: 5.5865 in
